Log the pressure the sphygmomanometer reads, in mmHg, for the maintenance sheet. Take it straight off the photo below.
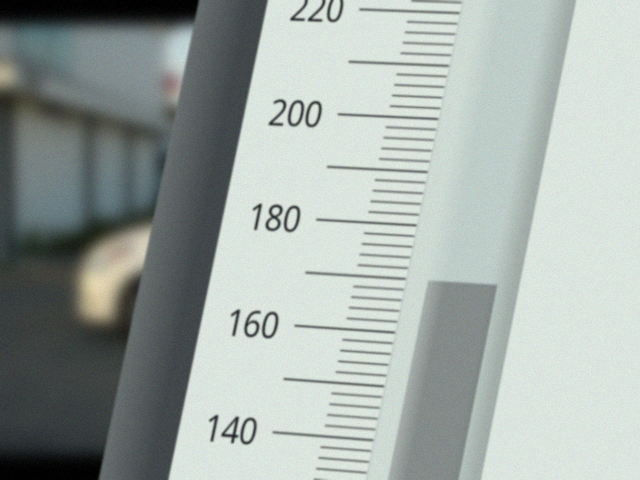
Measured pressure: 170 mmHg
